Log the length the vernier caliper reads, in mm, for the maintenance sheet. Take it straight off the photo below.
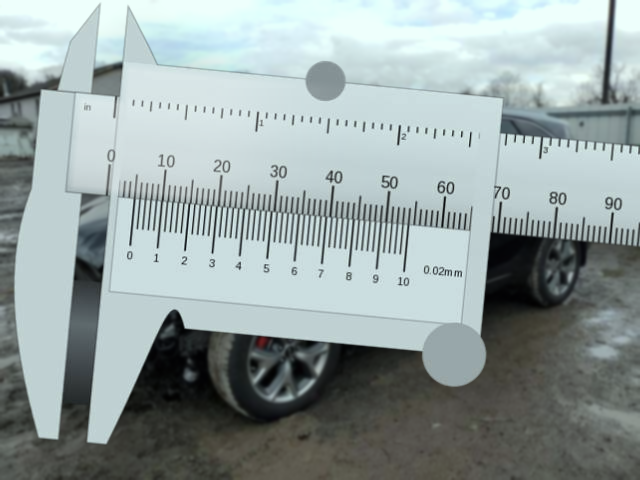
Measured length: 5.0 mm
